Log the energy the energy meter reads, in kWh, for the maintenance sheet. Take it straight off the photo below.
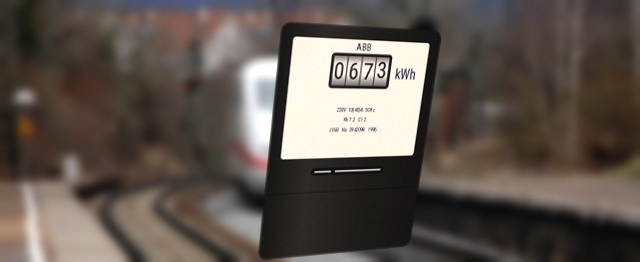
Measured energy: 673 kWh
